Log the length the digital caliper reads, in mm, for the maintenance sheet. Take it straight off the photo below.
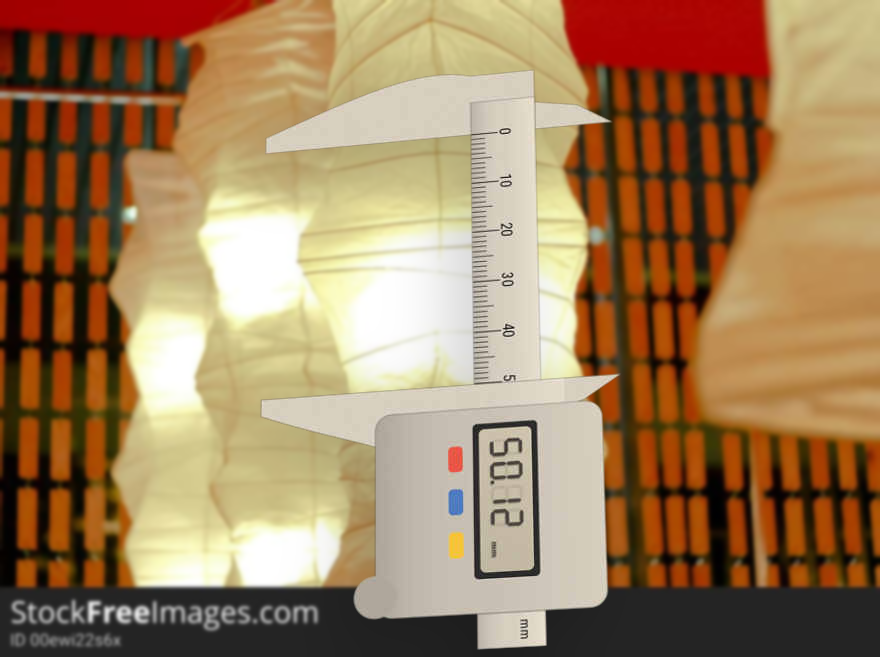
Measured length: 50.12 mm
